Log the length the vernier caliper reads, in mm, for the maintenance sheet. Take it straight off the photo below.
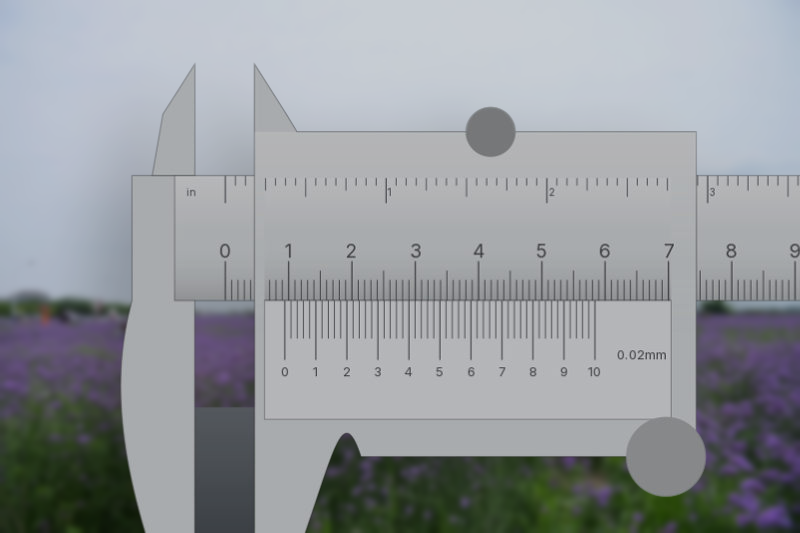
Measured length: 9.4 mm
